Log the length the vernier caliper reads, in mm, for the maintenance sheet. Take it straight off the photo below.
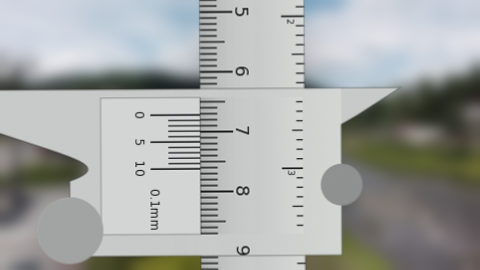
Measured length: 67.2 mm
